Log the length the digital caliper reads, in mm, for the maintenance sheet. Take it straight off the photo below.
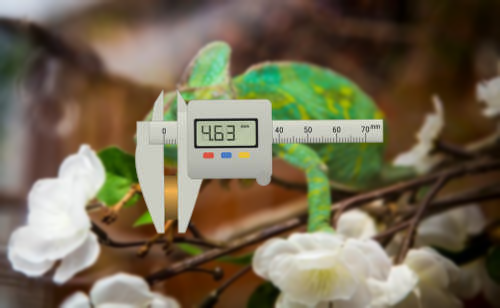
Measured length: 4.63 mm
